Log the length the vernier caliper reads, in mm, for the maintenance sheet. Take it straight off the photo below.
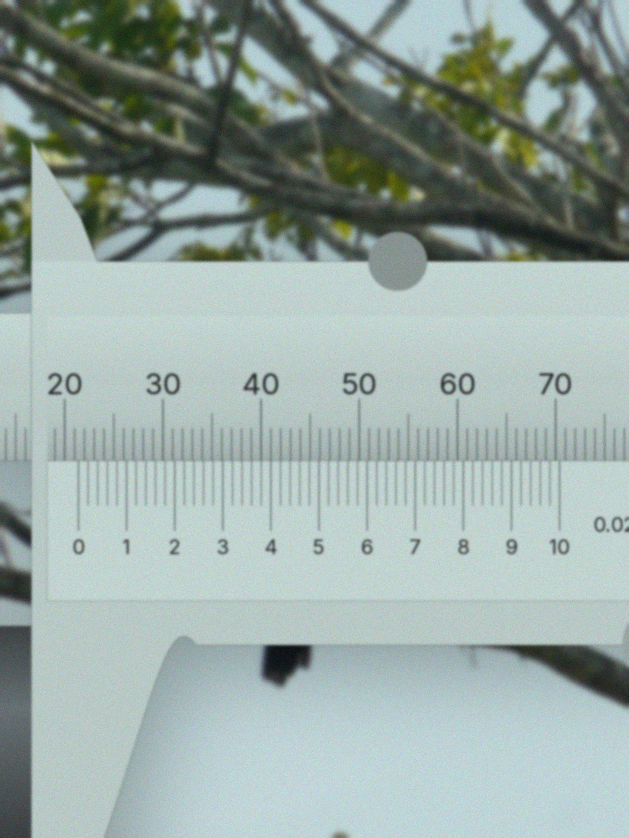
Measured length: 21.4 mm
